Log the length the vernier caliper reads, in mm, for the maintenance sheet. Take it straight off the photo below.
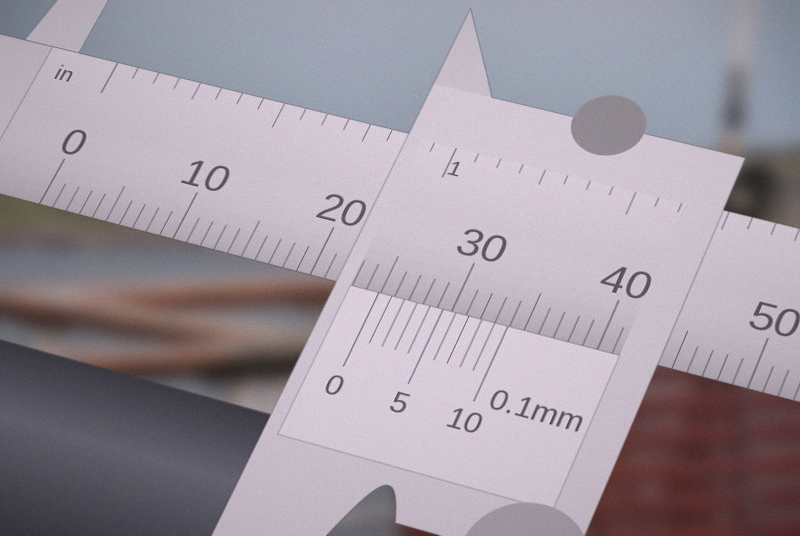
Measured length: 24.9 mm
